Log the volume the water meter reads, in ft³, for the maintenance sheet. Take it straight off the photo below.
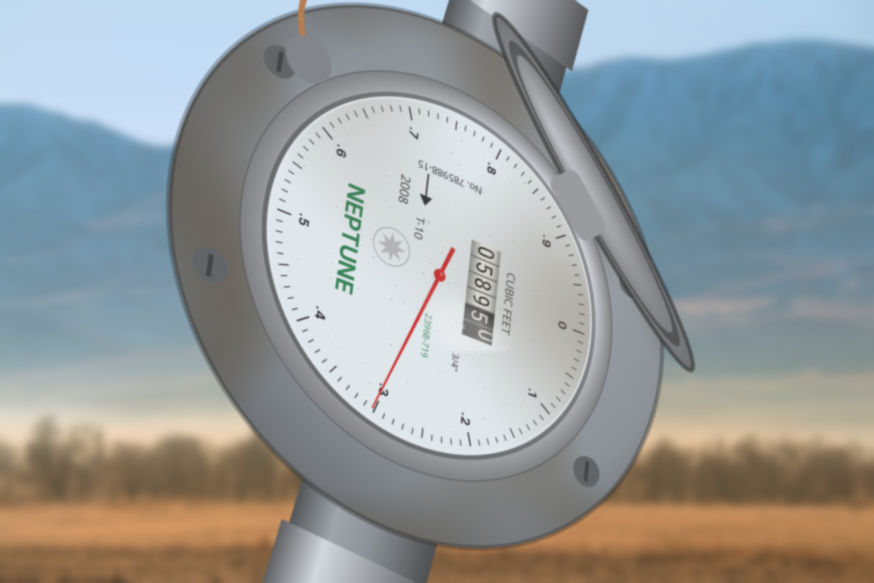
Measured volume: 58950.30 ft³
